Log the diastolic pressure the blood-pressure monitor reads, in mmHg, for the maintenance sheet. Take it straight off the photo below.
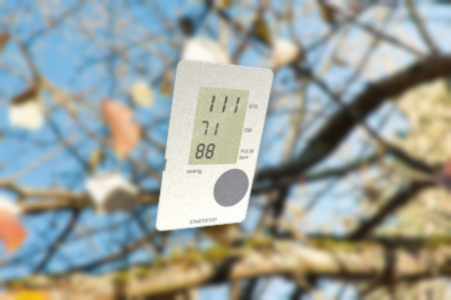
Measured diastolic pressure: 71 mmHg
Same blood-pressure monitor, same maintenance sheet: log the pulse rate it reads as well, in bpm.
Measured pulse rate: 88 bpm
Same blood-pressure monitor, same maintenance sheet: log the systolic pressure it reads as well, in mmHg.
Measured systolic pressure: 111 mmHg
